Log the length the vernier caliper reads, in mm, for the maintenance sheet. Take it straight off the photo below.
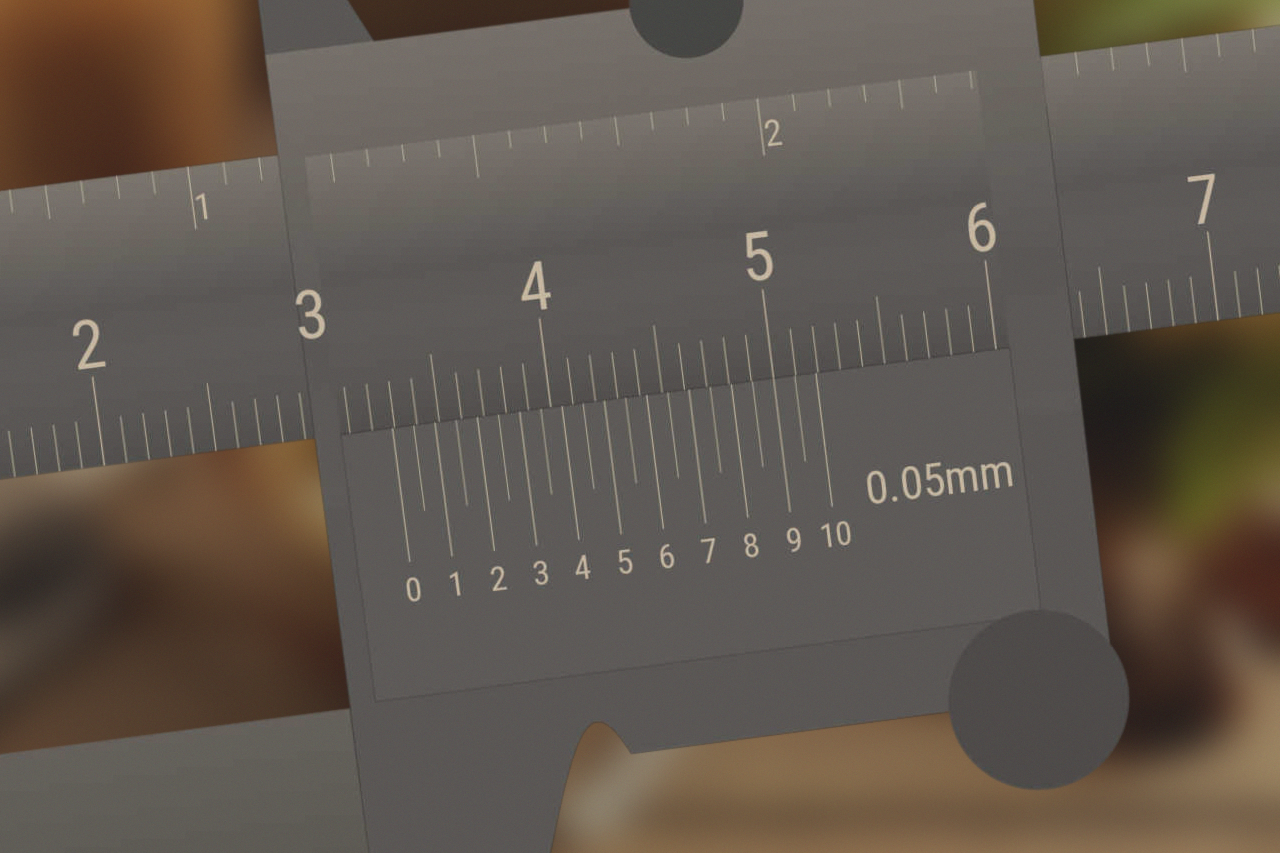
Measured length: 32.9 mm
